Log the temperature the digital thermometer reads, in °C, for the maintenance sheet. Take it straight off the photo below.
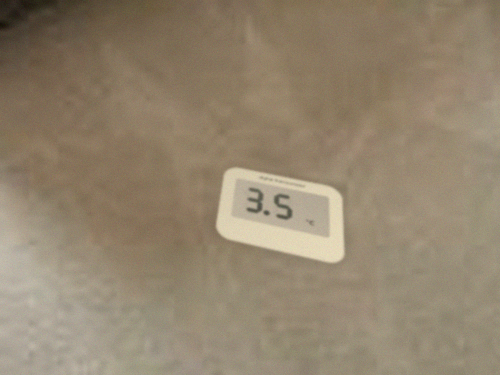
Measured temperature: 3.5 °C
